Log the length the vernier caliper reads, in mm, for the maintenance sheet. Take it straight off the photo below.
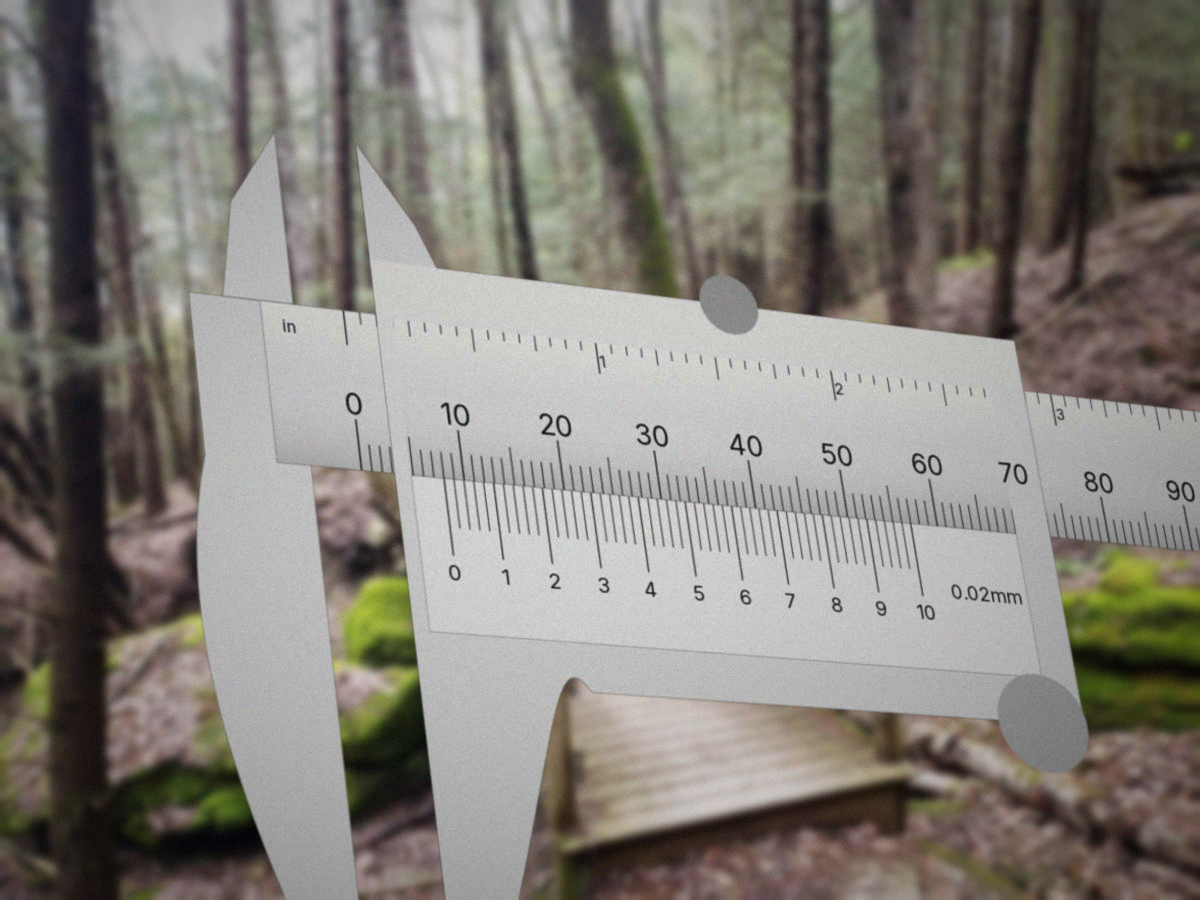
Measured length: 8.0 mm
